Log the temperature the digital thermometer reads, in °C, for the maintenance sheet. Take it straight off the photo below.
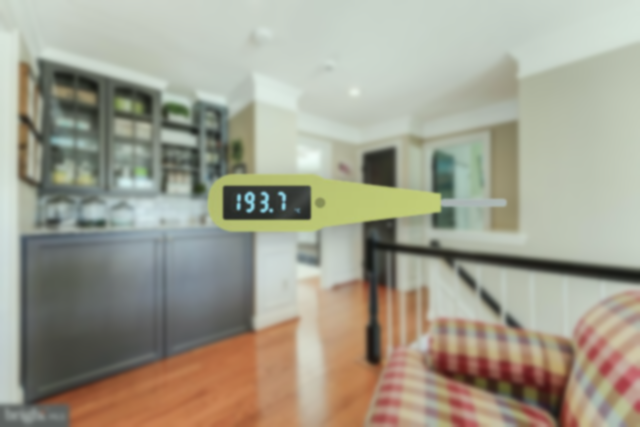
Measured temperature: 193.7 °C
